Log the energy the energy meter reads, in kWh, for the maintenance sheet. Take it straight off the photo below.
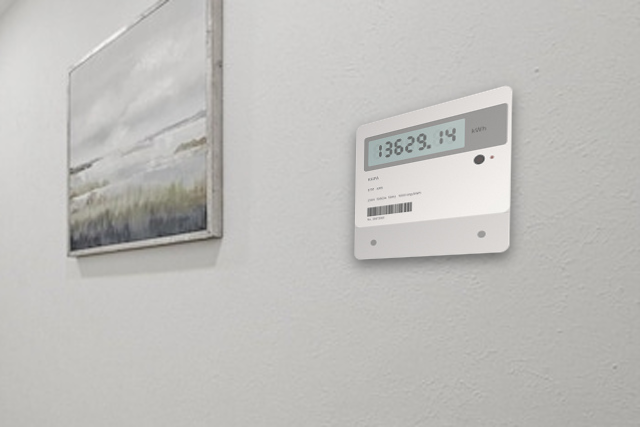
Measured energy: 13629.14 kWh
